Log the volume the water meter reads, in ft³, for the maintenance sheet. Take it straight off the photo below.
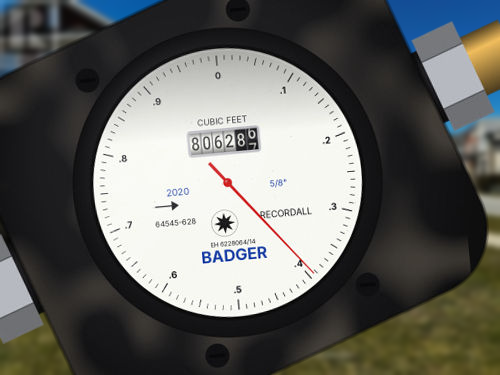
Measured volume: 806286.39 ft³
